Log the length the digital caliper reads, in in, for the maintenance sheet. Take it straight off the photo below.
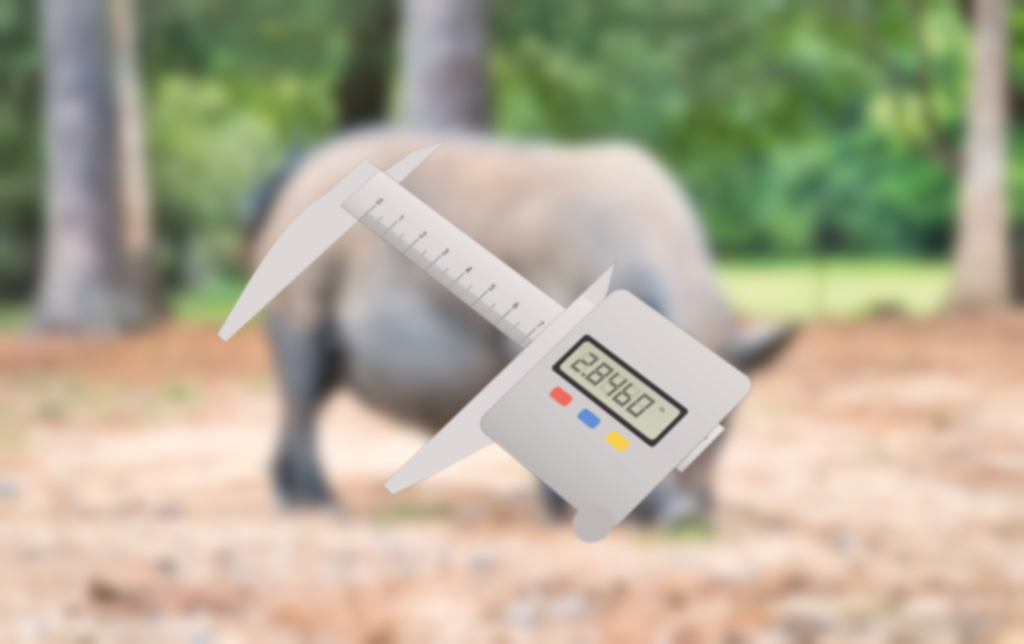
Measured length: 2.8460 in
